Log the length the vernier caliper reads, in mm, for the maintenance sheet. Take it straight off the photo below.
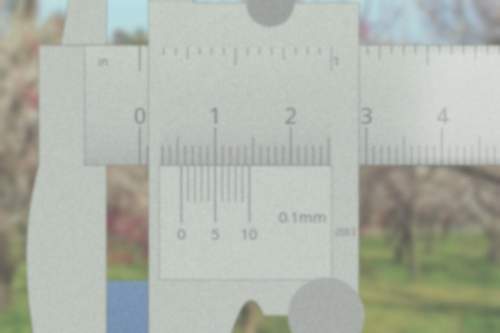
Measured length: 5.5 mm
